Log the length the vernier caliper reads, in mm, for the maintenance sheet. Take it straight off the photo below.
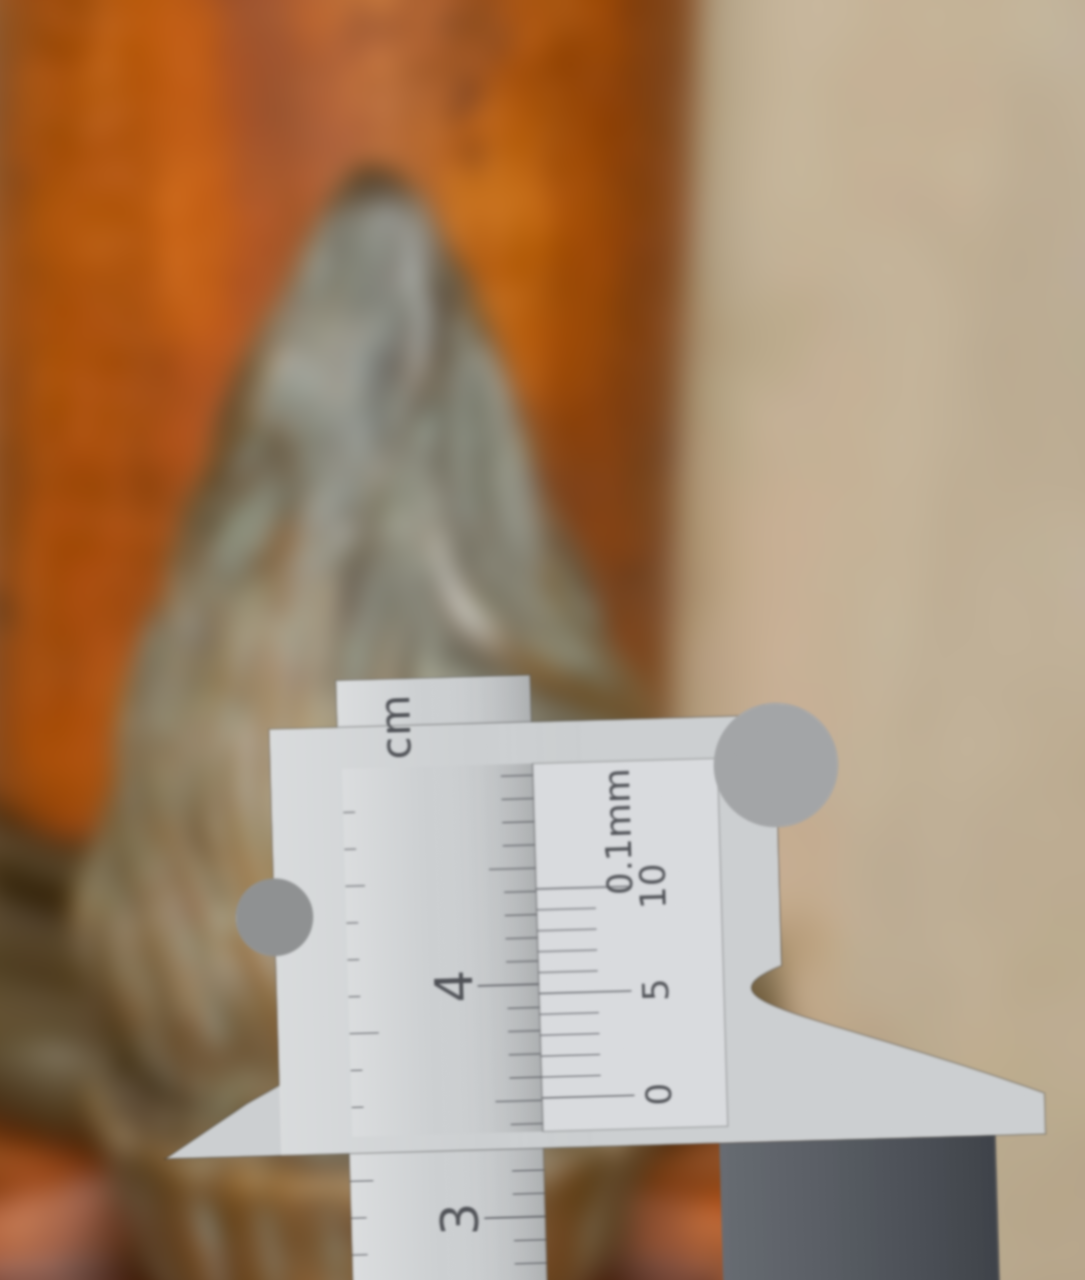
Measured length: 35.1 mm
